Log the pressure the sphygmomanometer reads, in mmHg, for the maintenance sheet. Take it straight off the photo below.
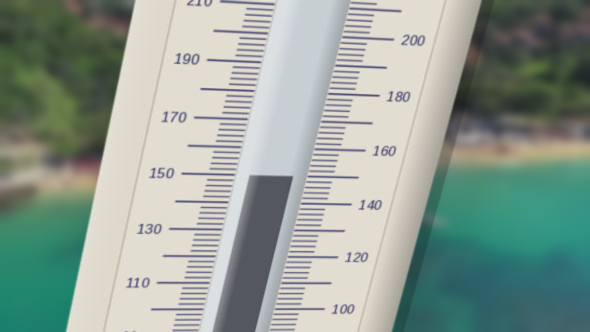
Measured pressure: 150 mmHg
